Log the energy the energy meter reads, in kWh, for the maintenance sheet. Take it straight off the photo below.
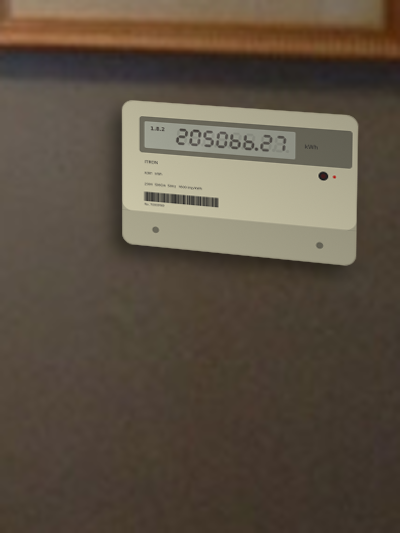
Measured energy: 205066.27 kWh
